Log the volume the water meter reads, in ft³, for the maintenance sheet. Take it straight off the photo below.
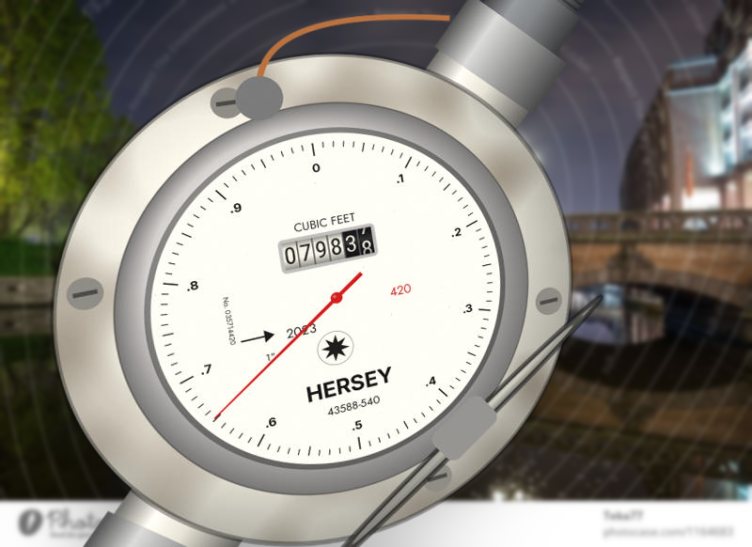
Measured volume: 79837.65 ft³
